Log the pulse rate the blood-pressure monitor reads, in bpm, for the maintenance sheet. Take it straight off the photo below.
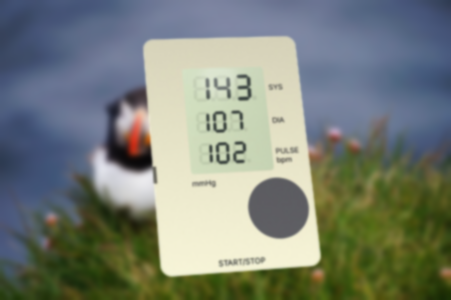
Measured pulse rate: 102 bpm
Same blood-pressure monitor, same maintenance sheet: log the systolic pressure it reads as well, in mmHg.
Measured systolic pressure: 143 mmHg
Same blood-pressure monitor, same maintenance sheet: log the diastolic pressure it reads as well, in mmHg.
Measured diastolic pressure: 107 mmHg
